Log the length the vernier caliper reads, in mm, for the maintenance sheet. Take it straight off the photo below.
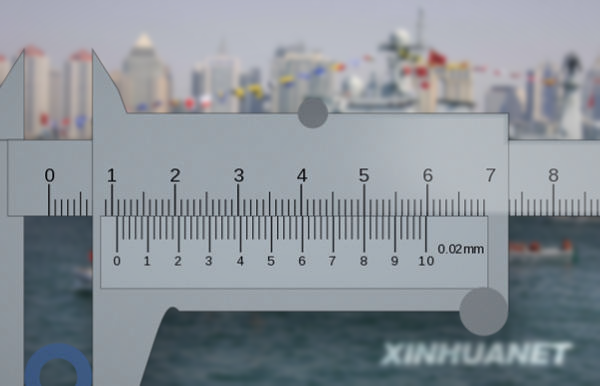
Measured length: 10.8 mm
